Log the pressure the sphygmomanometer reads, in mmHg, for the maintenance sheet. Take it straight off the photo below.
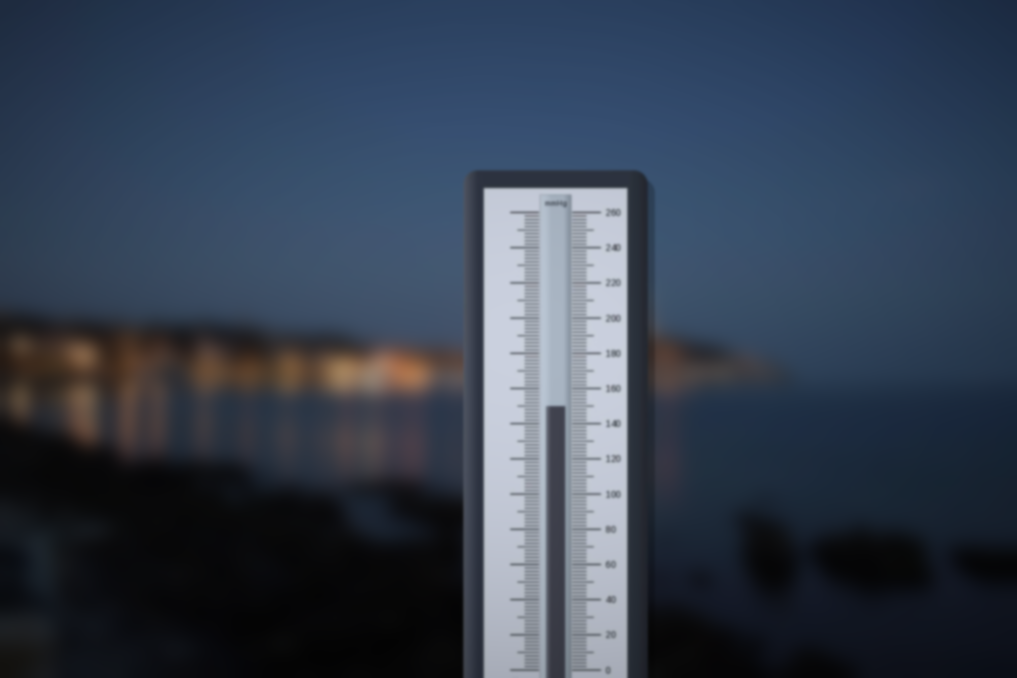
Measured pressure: 150 mmHg
